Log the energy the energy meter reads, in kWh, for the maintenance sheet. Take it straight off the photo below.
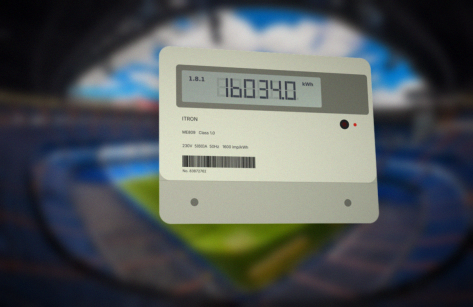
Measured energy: 16034.0 kWh
